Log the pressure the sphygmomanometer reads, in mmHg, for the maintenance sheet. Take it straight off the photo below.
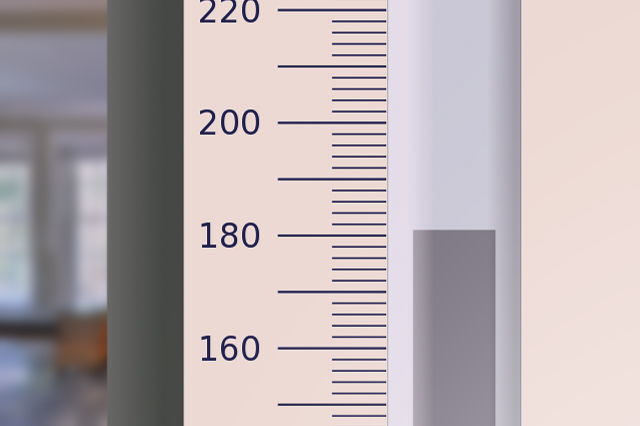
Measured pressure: 181 mmHg
